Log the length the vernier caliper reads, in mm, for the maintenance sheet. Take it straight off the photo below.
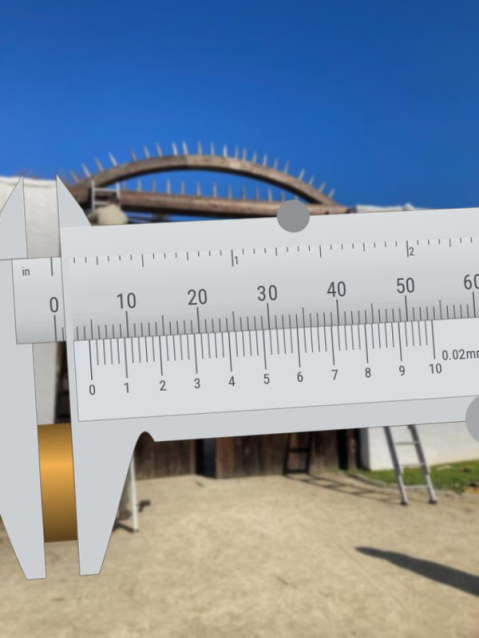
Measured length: 4.6 mm
